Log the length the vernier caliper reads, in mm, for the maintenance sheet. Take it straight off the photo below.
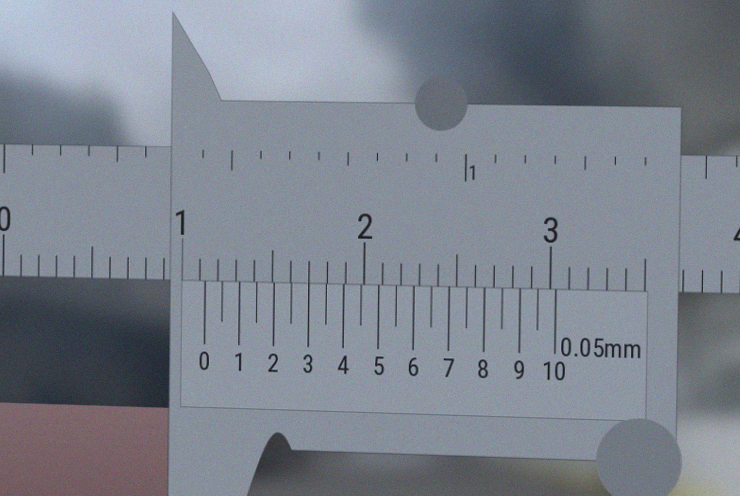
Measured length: 11.3 mm
